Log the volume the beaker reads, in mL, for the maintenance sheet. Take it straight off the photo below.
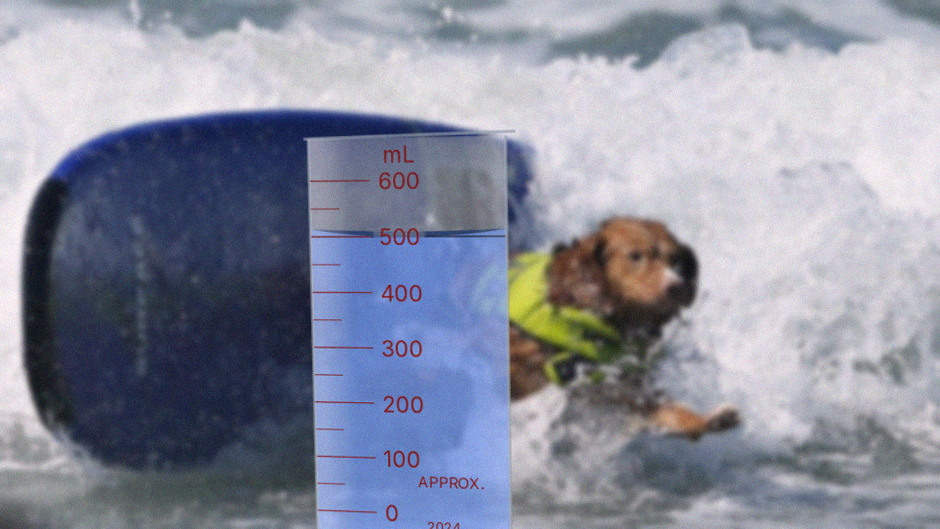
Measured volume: 500 mL
